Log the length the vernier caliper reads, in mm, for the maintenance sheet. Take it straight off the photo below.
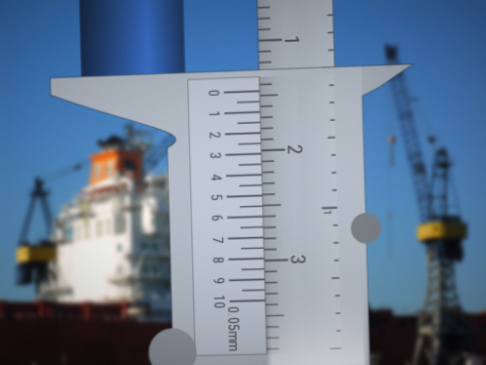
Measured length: 14.6 mm
